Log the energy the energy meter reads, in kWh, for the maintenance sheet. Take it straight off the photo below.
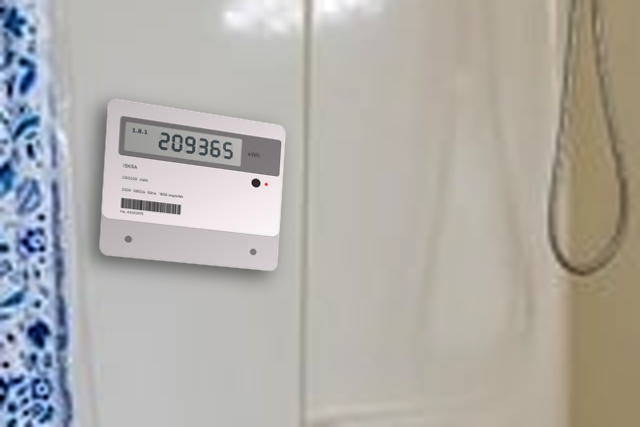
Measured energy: 209365 kWh
